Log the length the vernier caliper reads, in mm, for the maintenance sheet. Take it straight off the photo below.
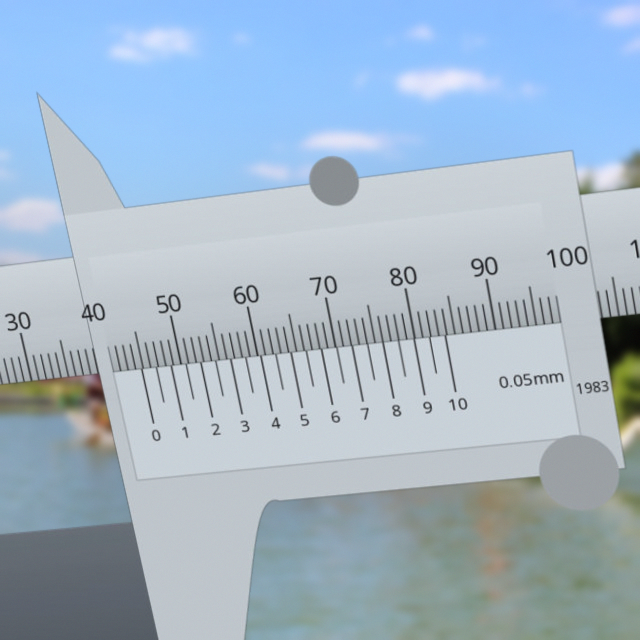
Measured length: 44.8 mm
